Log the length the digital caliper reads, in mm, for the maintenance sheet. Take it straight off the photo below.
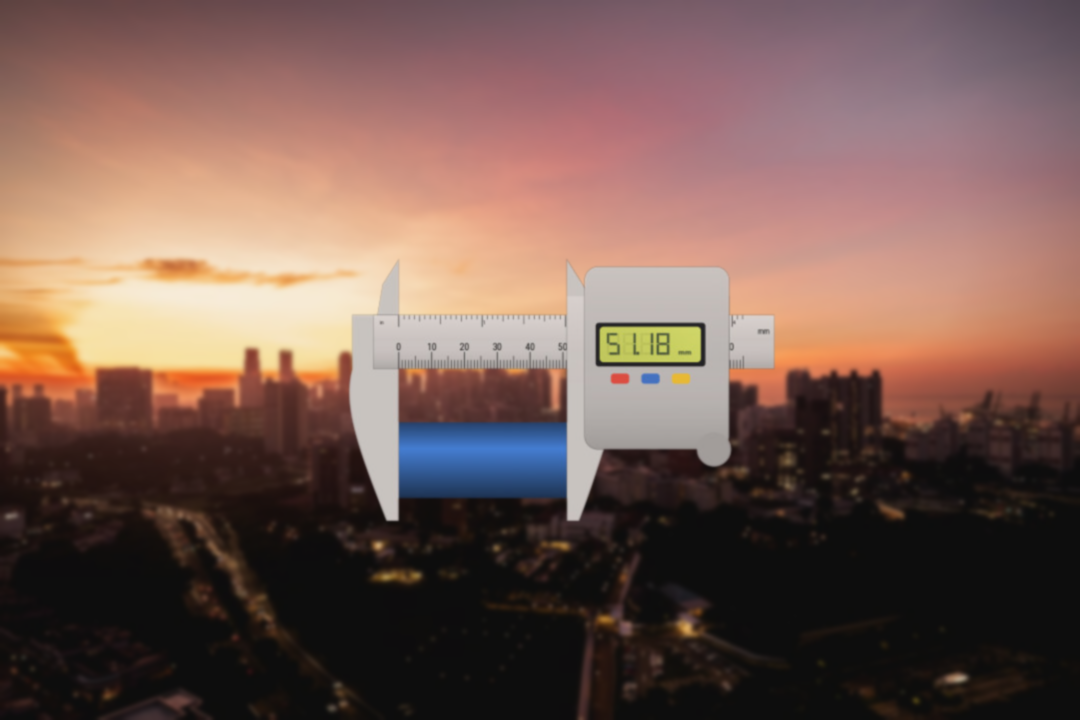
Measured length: 51.18 mm
